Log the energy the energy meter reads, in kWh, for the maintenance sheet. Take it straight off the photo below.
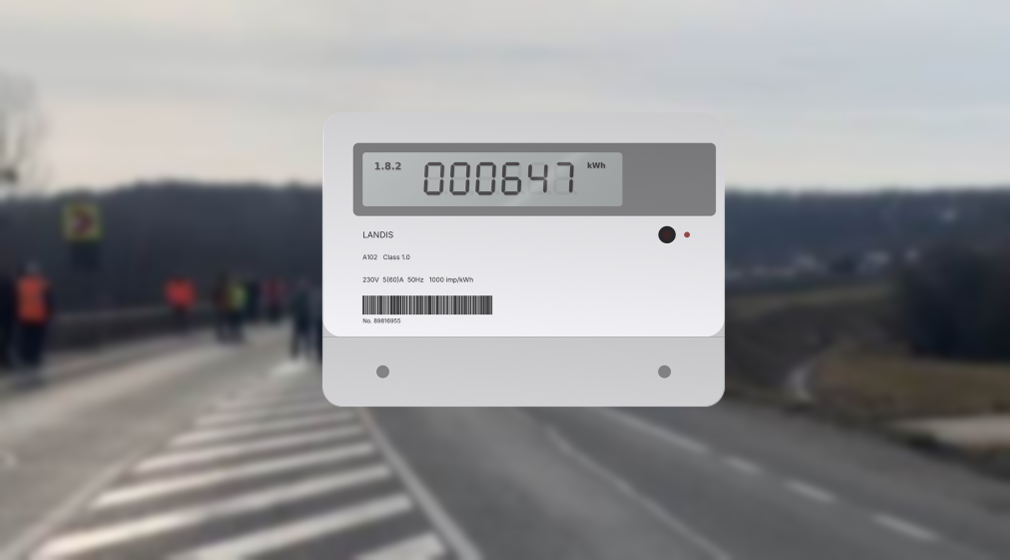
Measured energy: 647 kWh
